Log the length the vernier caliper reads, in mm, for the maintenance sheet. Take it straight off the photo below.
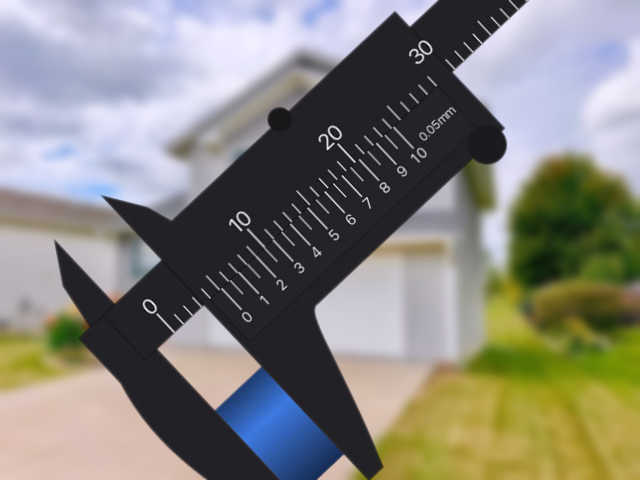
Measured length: 5.2 mm
